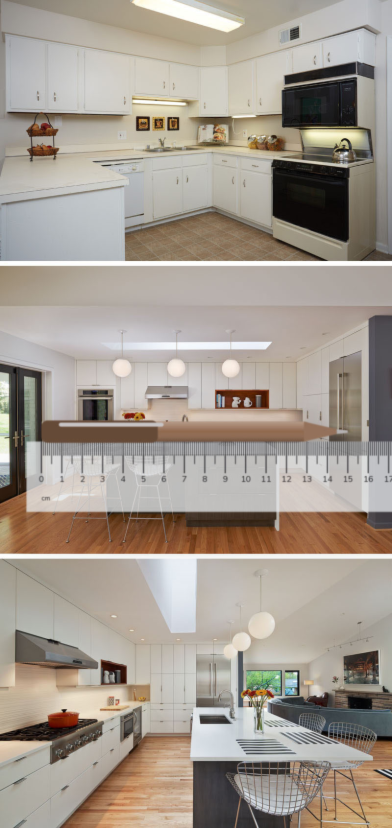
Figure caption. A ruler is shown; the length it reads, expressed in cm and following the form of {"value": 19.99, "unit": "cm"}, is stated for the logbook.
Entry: {"value": 15, "unit": "cm"}
